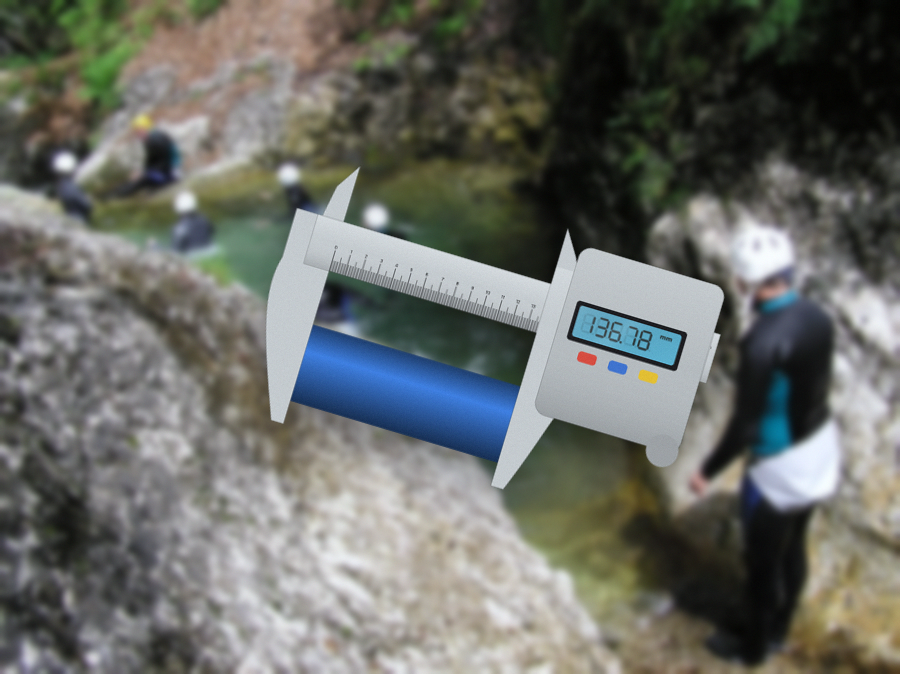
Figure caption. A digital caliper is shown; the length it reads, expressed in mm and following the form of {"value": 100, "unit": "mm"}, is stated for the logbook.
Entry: {"value": 136.78, "unit": "mm"}
